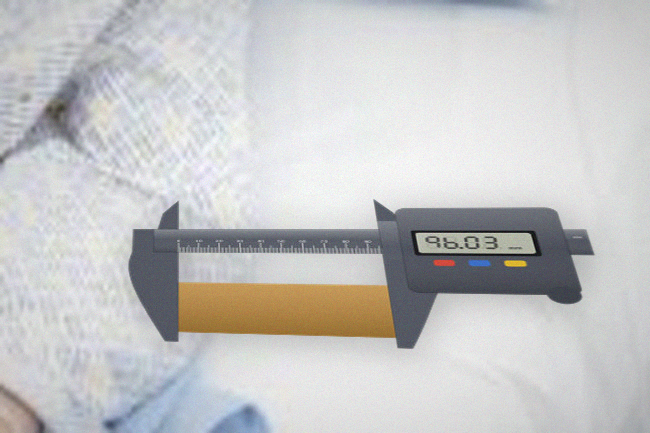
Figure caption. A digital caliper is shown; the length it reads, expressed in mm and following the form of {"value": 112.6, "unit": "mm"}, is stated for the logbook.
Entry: {"value": 96.03, "unit": "mm"}
